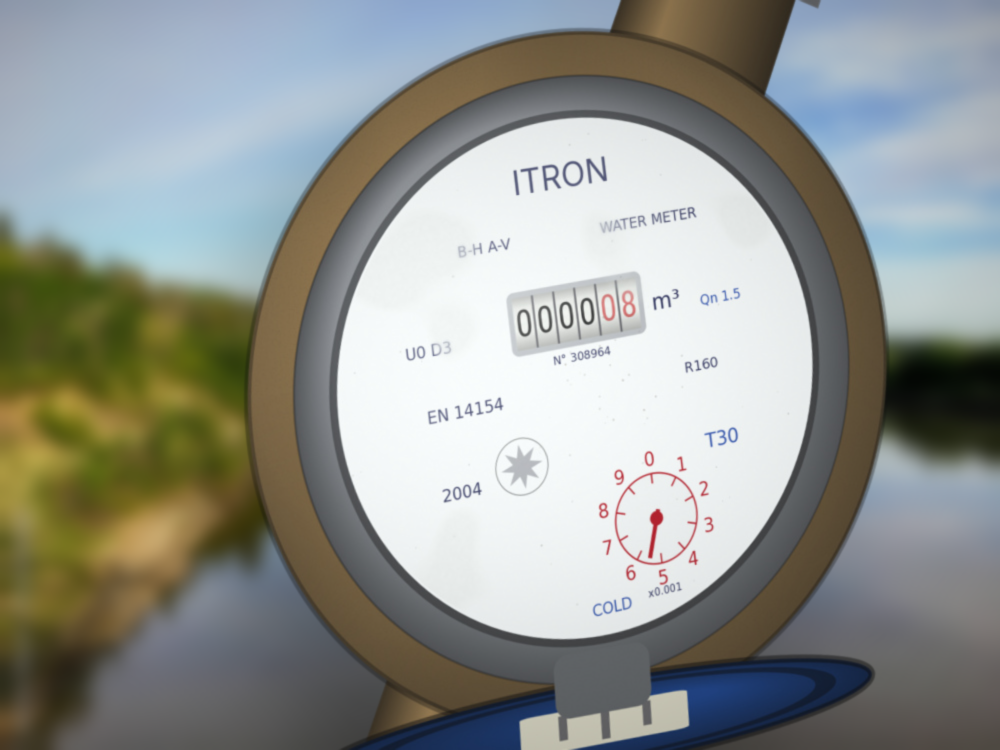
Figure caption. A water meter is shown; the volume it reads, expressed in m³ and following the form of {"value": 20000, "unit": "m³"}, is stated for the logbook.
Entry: {"value": 0.085, "unit": "m³"}
